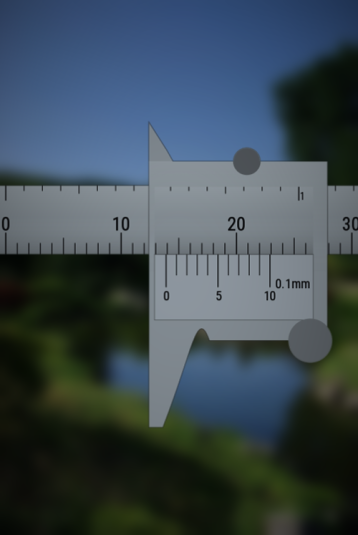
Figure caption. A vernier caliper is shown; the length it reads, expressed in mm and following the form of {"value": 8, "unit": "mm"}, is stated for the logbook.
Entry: {"value": 13.9, "unit": "mm"}
